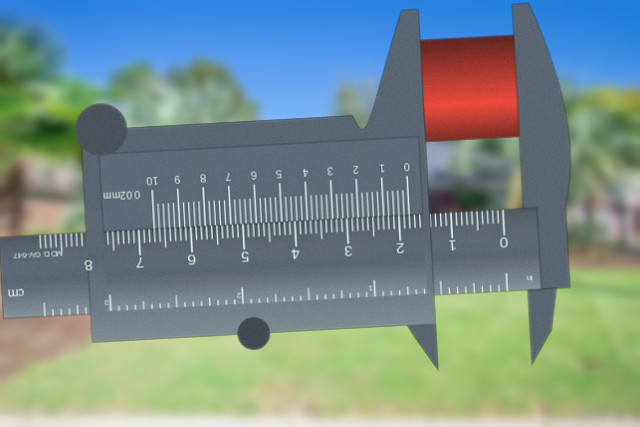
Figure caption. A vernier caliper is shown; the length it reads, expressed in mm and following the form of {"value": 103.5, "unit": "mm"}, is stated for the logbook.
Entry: {"value": 18.0, "unit": "mm"}
